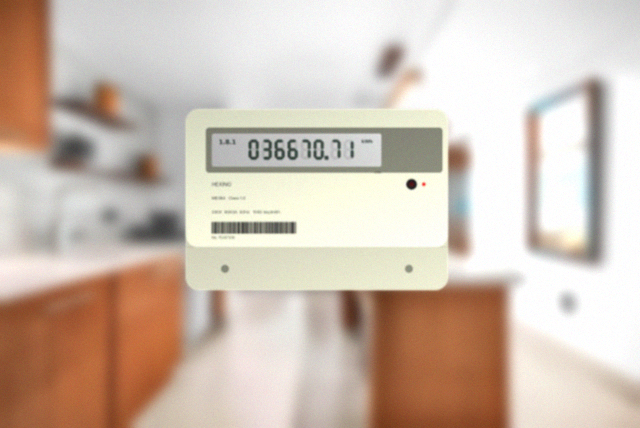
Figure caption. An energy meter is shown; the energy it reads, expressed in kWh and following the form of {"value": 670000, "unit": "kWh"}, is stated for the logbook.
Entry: {"value": 36670.71, "unit": "kWh"}
